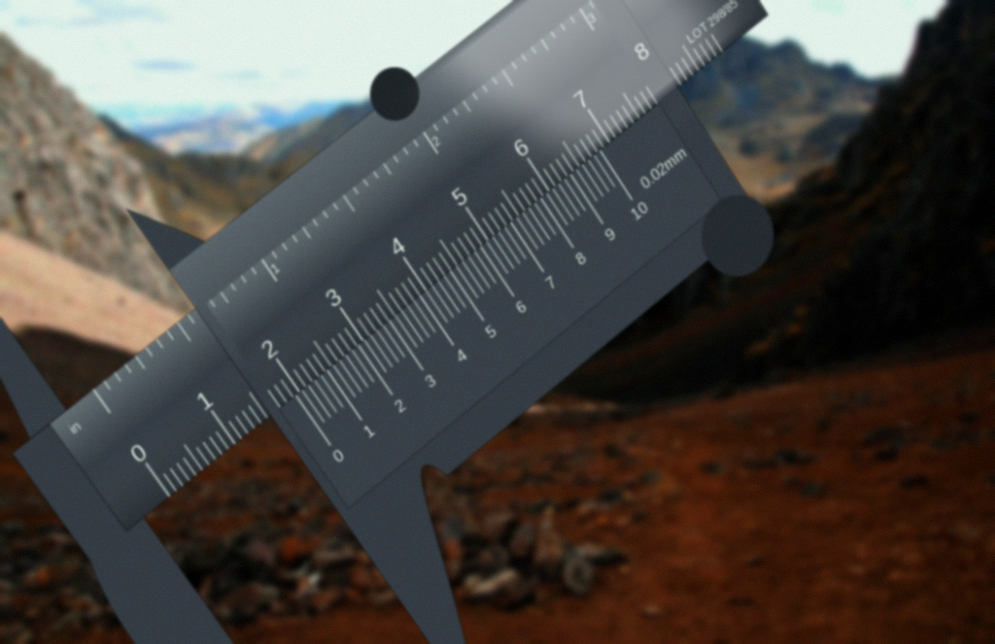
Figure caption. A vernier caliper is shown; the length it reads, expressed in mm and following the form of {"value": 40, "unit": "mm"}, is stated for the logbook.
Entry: {"value": 19.4, "unit": "mm"}
